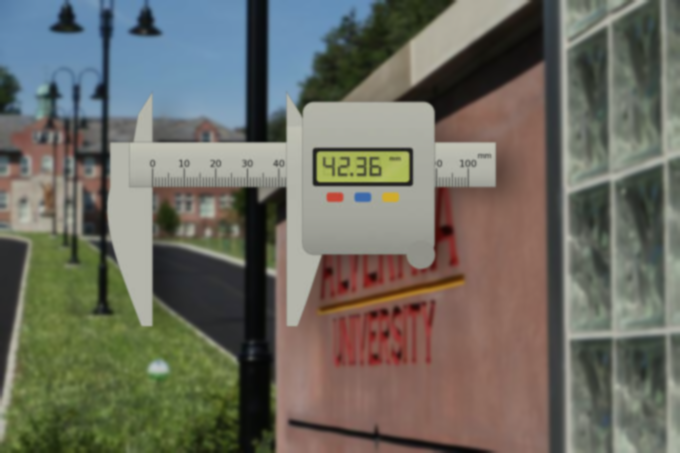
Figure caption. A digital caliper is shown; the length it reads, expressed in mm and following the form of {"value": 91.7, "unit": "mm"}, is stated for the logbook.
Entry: {"value": 42.36, "unit": "mm"}
